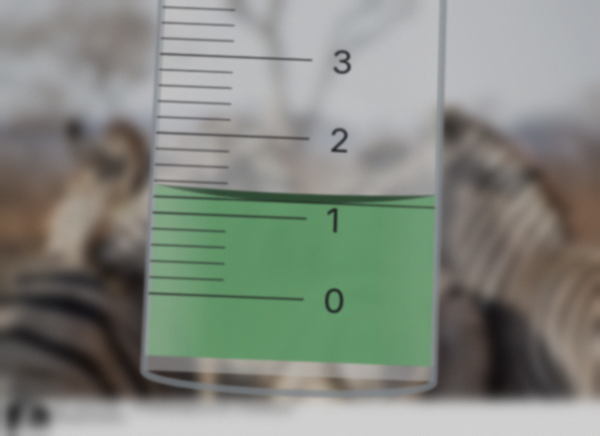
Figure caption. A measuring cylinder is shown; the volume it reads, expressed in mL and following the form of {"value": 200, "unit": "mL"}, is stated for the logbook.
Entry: {"value": 1.2, "unit": "mL"}
